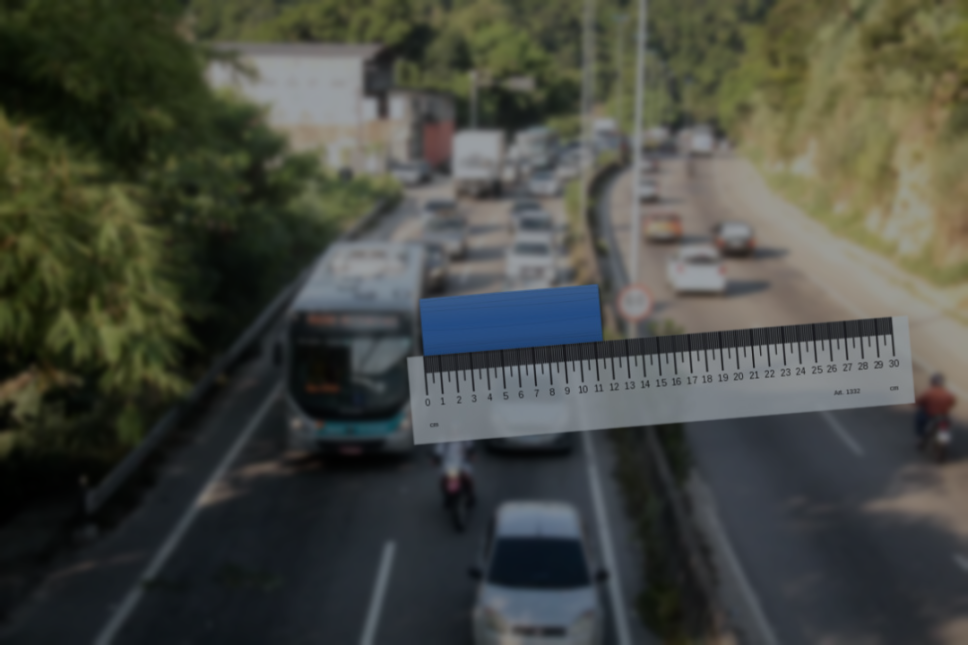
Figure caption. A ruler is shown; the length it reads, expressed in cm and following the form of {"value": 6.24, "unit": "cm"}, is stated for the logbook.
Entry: {"value": 11.5, "unit": "cm"}
